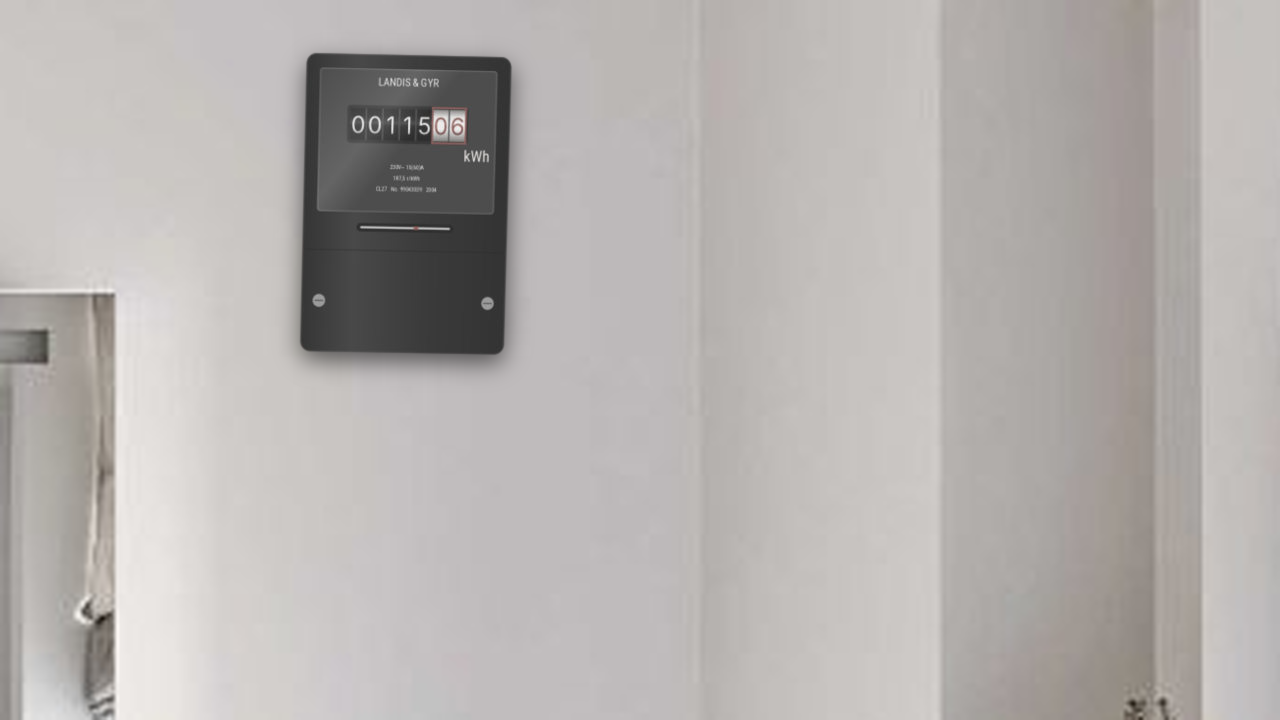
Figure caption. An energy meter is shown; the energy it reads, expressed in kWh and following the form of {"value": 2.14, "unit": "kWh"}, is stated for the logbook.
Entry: {"value": 115.06, "unit": "kWh"}
